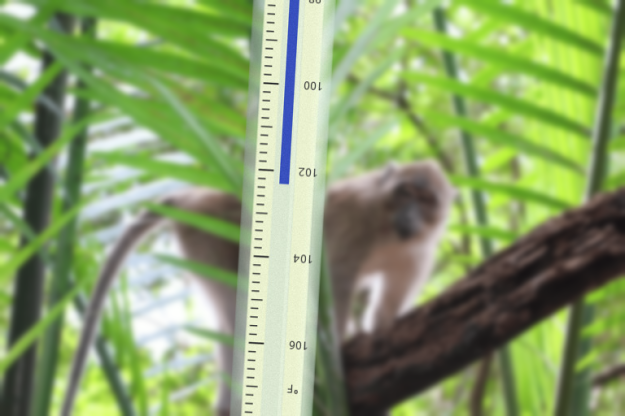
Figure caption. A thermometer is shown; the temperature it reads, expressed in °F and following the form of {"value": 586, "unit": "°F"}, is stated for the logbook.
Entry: {"value": 102.3, "unit": "°F"}
